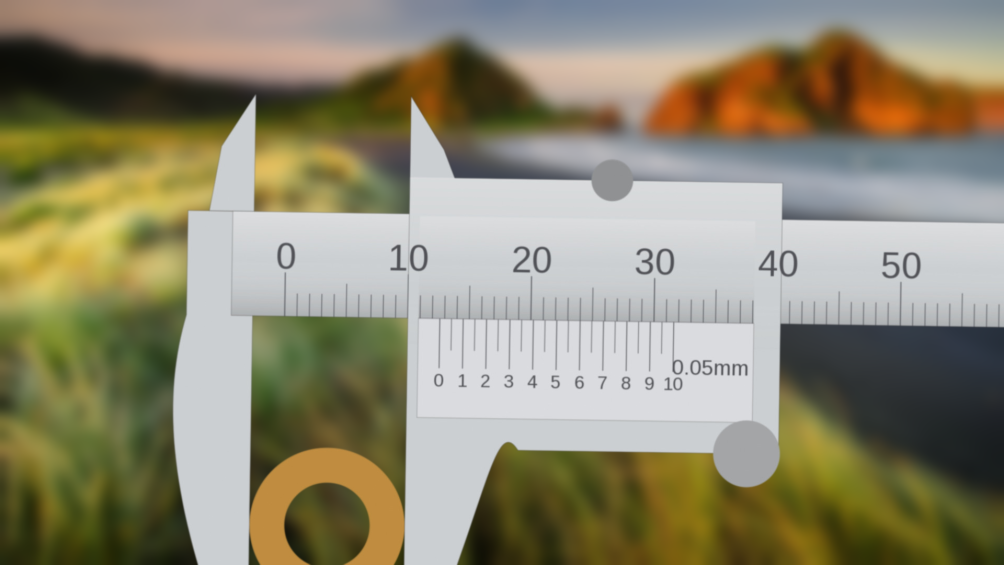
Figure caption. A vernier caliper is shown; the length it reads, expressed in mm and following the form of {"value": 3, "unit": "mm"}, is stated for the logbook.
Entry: {"value": 12.6, "unit": "mm"}
